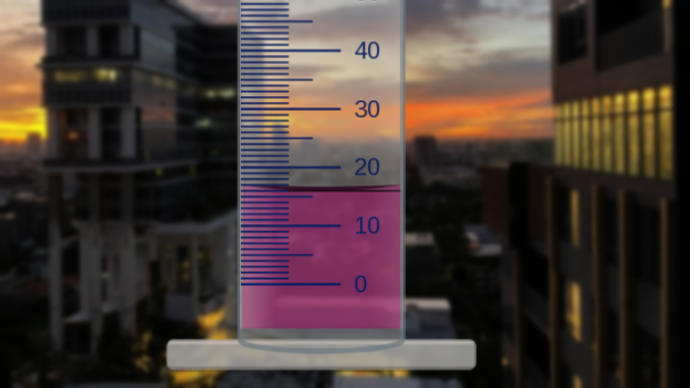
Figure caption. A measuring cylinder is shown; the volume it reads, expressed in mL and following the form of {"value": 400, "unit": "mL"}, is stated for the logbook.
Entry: {"value": 16, "unit": "mL"}
